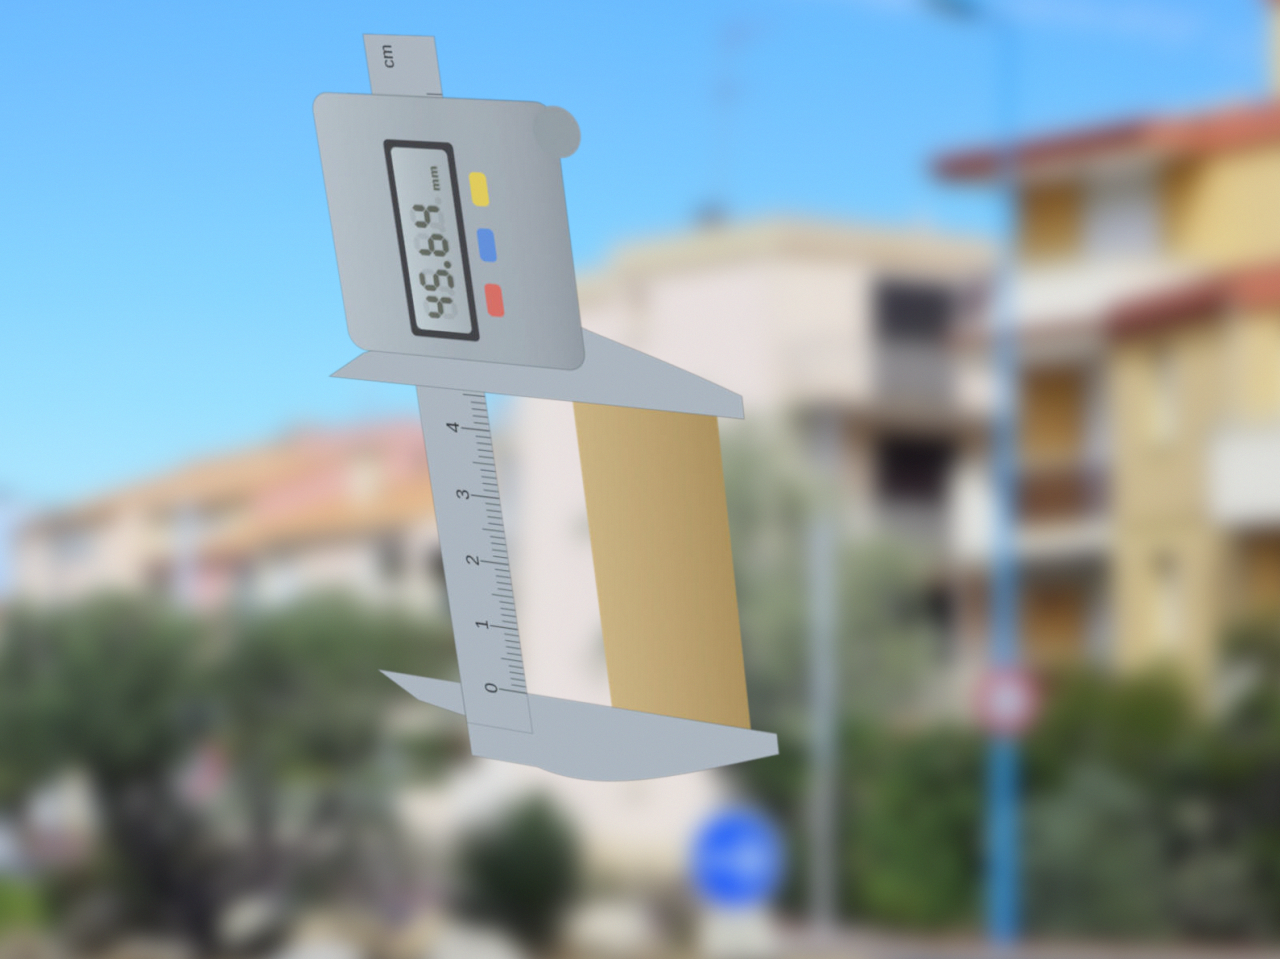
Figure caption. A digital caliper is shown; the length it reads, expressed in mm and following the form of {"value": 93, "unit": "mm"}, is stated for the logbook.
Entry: {"value": 45.64, "unit": "mm"}
